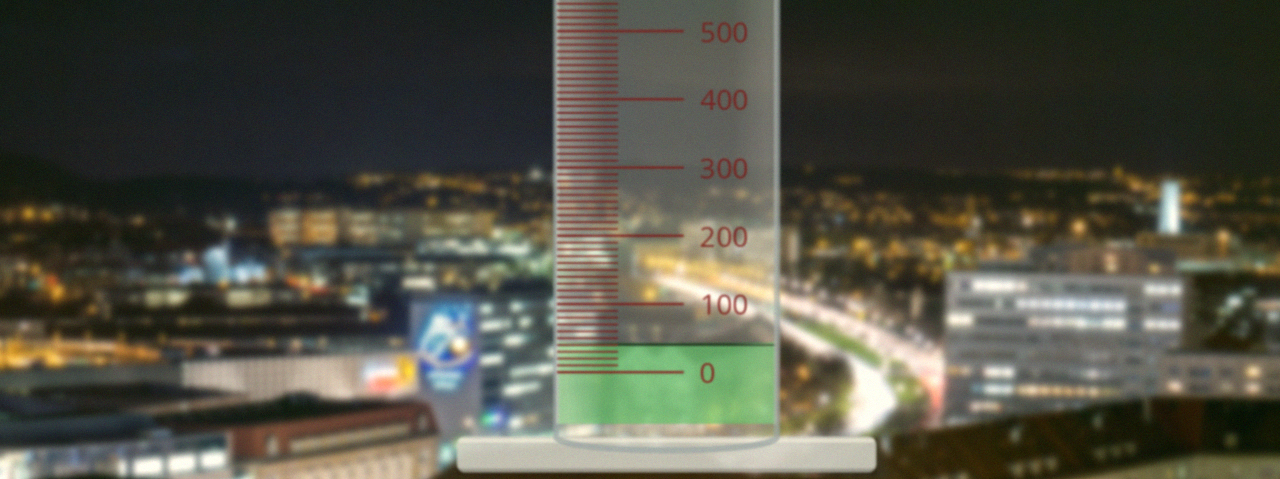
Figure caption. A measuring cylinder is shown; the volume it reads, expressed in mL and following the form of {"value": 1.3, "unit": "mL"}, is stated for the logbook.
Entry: {"value": 40, "unit": "mL"}
